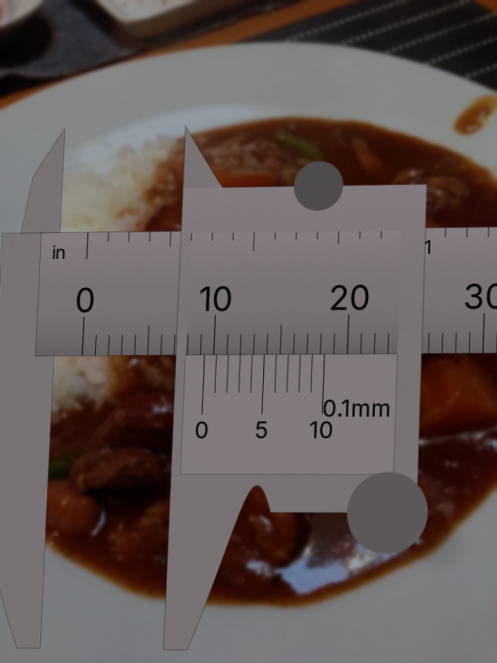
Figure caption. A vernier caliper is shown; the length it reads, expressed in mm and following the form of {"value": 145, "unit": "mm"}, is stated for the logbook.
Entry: {"value": 9.3, "unit": "mm"}
